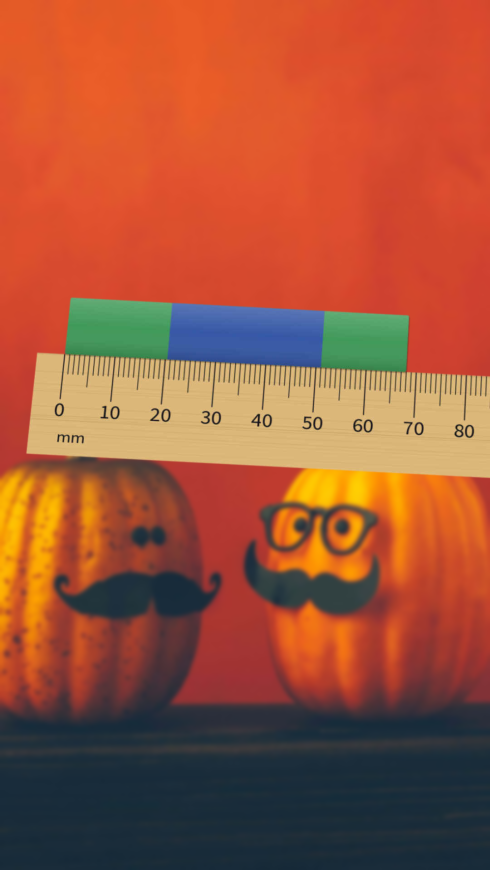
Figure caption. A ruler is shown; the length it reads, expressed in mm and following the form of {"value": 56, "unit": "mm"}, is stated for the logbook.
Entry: {"value": 68, "unit": "mm"}
